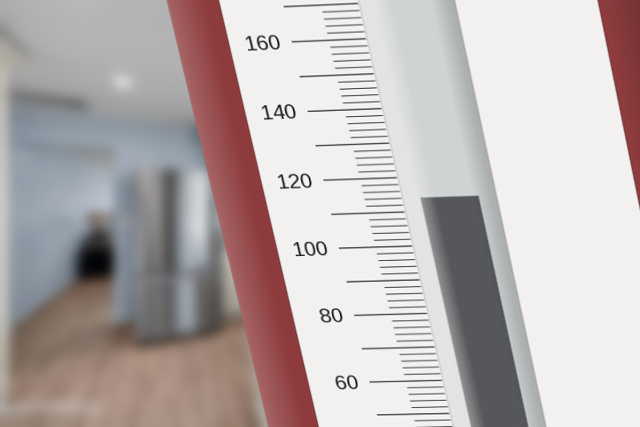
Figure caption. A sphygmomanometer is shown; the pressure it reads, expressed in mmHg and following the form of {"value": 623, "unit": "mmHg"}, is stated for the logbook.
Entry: {"value": 114, "unit": "mmHg"}
